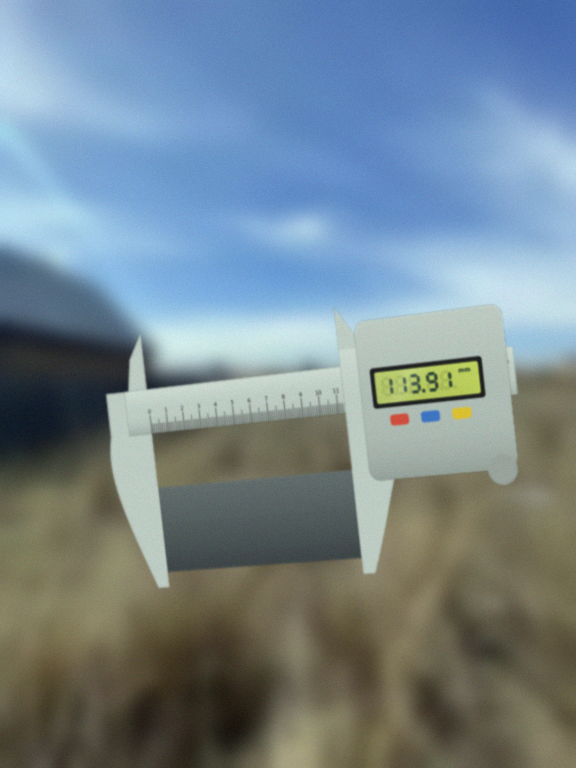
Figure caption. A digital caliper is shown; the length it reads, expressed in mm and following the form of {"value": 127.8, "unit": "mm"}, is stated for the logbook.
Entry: {"value": 113.91, "unit": "mm"}
